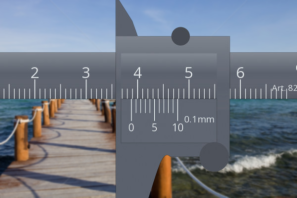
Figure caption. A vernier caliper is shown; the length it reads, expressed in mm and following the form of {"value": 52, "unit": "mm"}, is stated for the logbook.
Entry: {"value": 38.8, "unit": "mm"}
